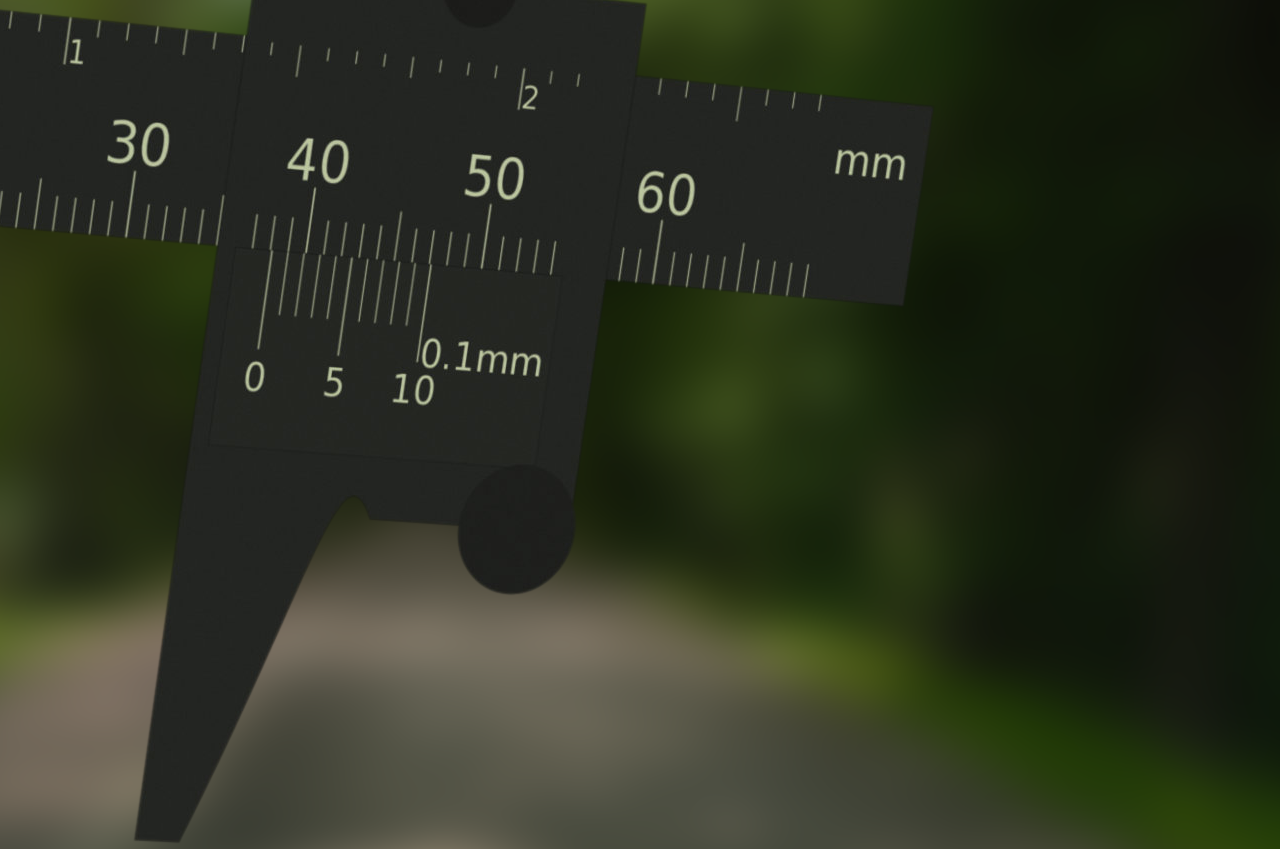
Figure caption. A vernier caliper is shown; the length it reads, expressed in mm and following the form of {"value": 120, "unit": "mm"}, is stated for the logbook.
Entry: {"value": 38.1, "unit": "mm"}
